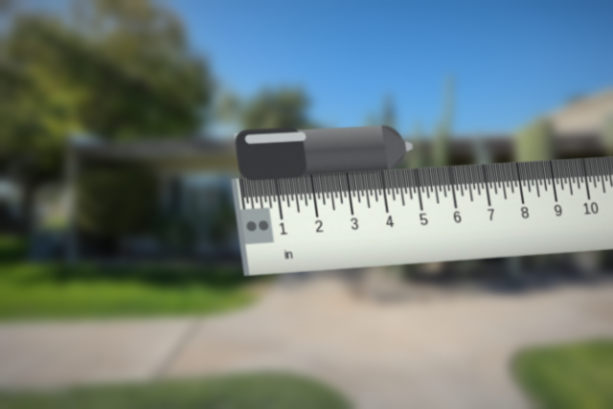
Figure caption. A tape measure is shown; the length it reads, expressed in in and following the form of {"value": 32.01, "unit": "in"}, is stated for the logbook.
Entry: {"value": 5, "unit": "in"}
